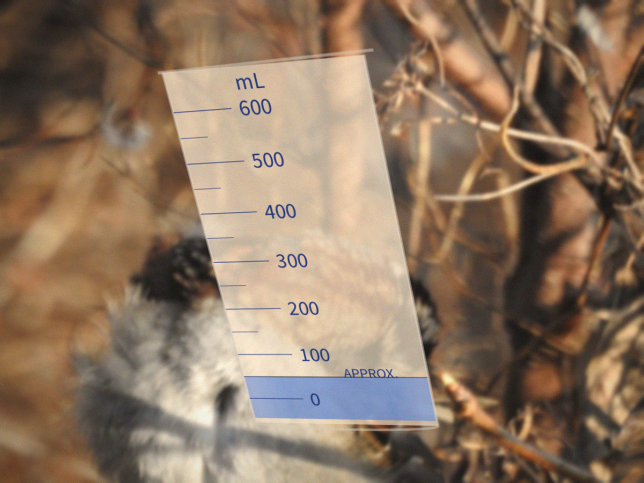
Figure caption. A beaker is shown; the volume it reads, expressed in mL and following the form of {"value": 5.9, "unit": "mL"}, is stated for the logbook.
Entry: {"value": 50, "unit": "mL"}
